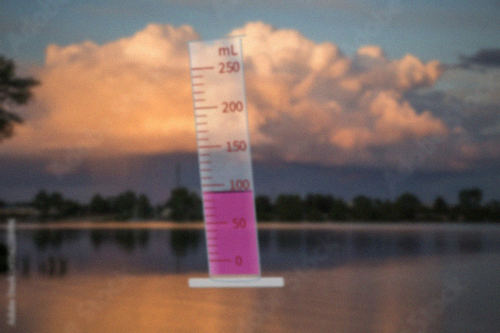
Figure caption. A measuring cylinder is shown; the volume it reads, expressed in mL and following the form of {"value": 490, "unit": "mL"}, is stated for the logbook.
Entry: {"value": 90, "unit": "mL"}
